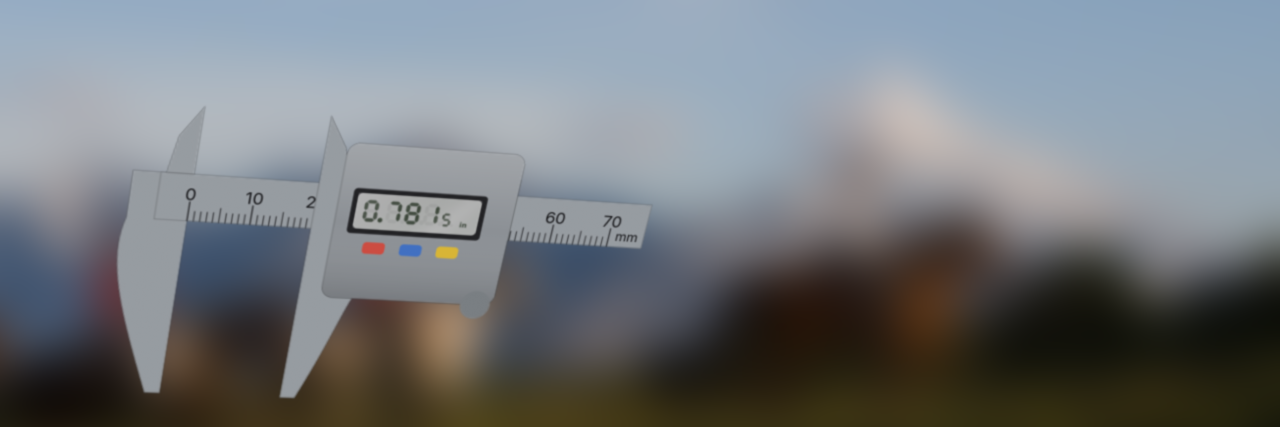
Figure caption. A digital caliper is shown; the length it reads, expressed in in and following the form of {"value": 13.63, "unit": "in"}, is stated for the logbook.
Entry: {"value": 0.7815, "unit": "in"}
